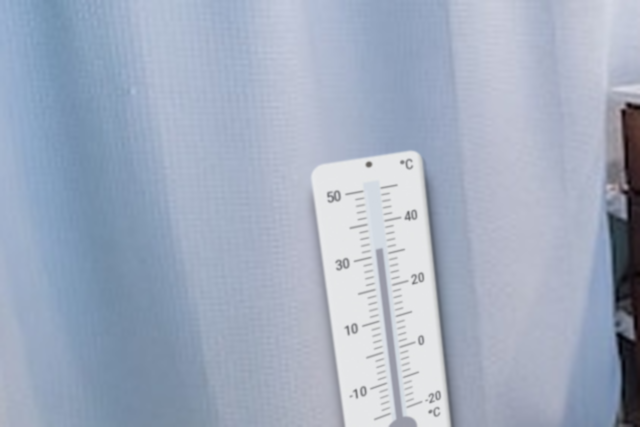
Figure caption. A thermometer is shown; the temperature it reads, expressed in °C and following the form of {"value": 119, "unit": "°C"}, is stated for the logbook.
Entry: {"value": 32, "unit": "°C"}
